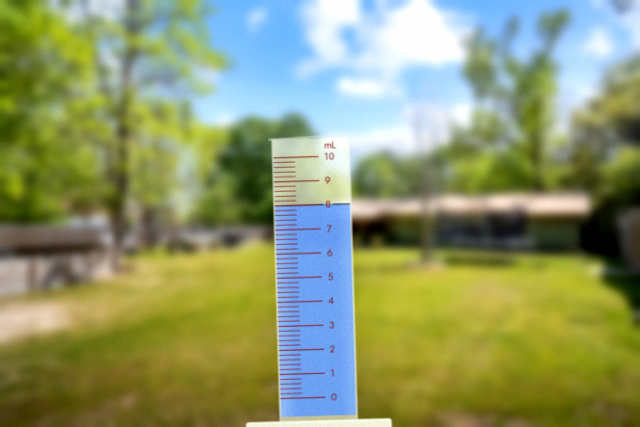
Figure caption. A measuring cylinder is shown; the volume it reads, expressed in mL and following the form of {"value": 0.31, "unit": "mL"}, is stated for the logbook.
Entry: {"value": 8, "unit": "mL"}
